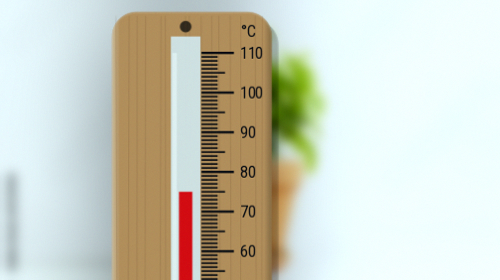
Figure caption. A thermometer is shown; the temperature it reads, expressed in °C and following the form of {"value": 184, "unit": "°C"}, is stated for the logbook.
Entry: {"value": 75, "unit": "°C"}
